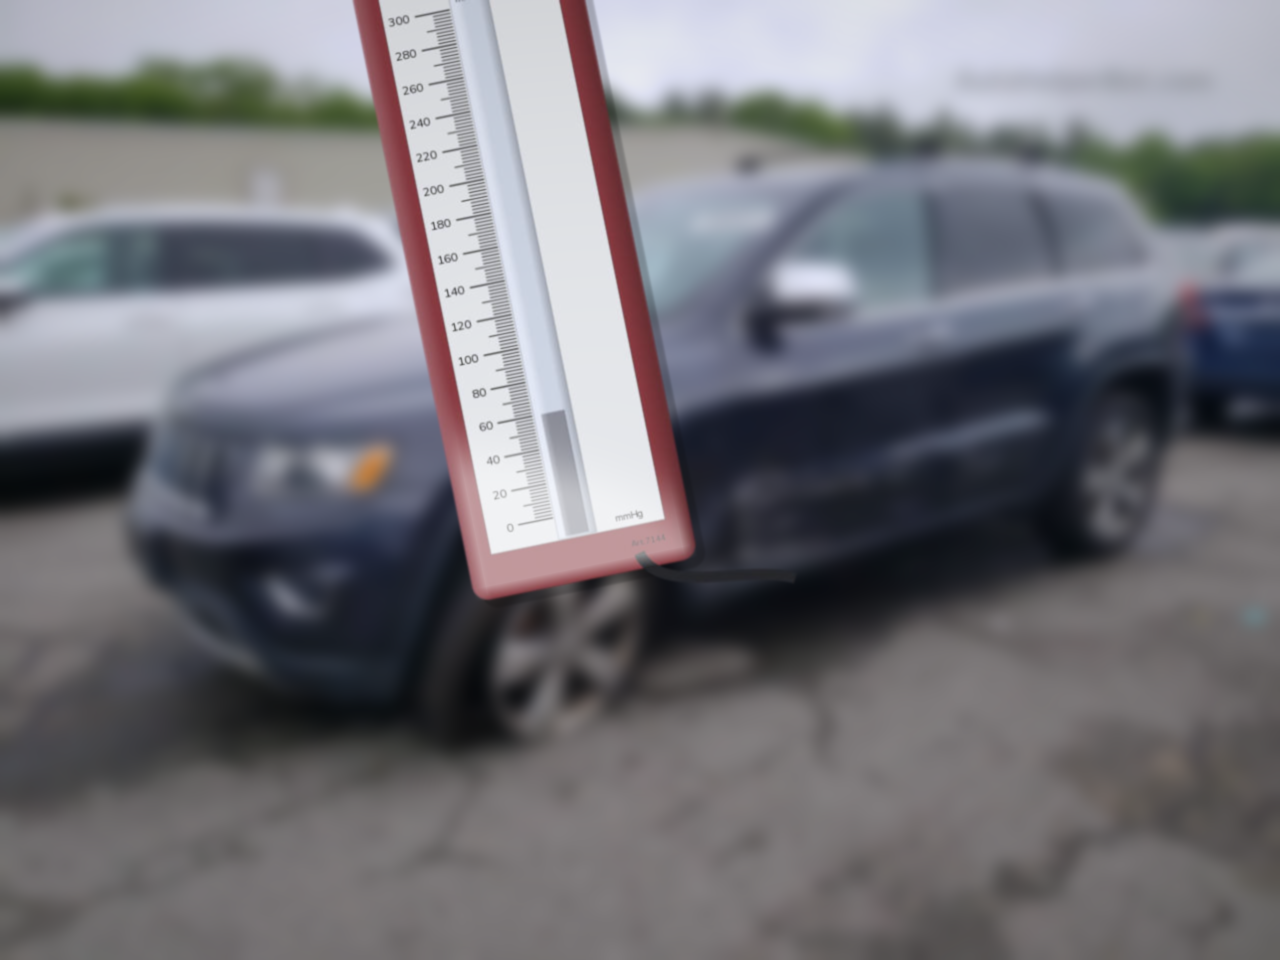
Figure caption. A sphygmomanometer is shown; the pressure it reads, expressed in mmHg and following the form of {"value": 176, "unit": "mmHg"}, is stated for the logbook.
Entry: {"value": 60, "unit": "mmHg"}
